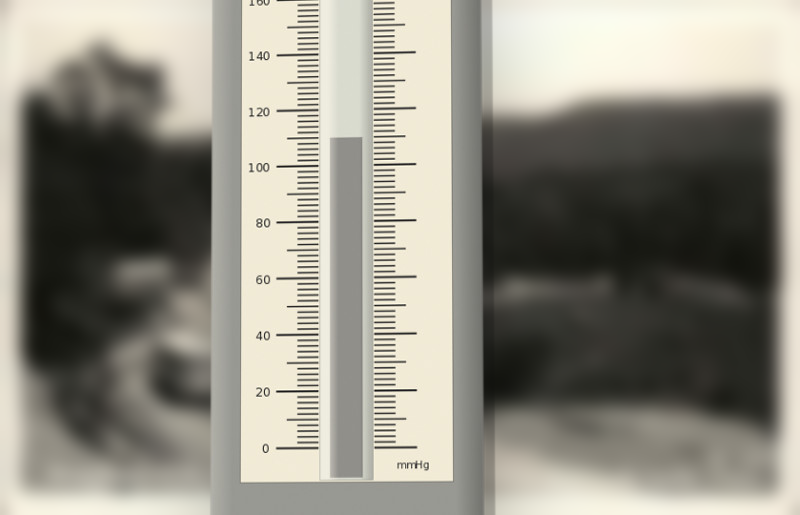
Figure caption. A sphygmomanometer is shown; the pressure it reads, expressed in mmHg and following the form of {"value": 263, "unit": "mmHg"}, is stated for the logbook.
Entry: {"value": 110, "unit": "mmHg"}
